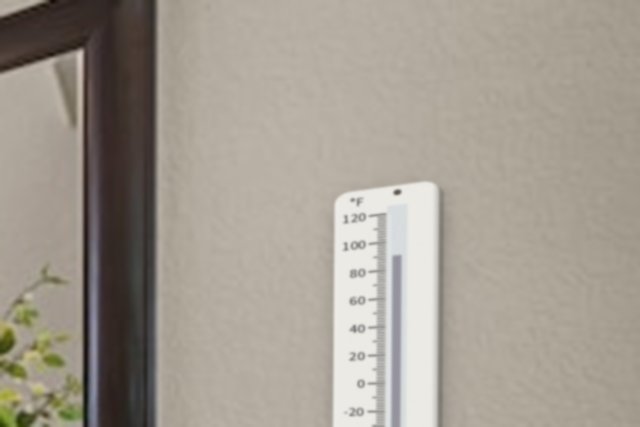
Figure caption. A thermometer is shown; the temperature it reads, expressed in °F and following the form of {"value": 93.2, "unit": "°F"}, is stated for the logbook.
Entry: {"value": 90, "unit": "°F"}
